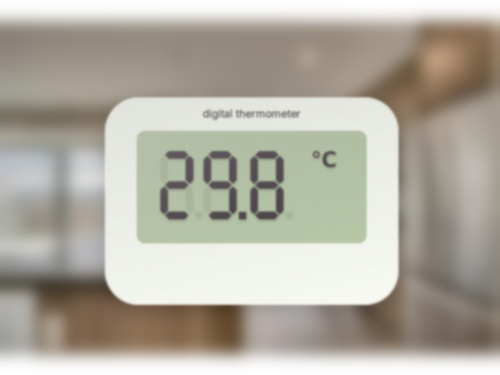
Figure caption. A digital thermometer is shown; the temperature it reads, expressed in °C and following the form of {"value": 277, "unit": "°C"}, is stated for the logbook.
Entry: {"value": 29.8, "unit": "°C"}
